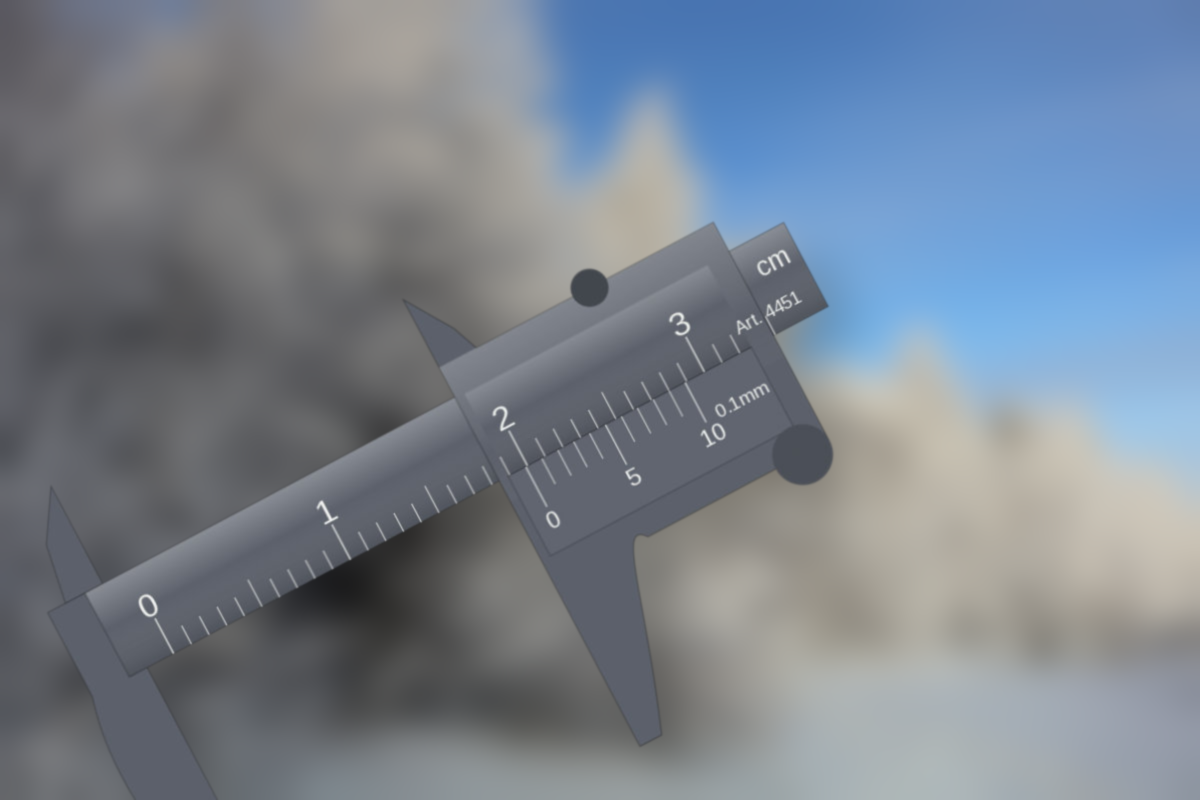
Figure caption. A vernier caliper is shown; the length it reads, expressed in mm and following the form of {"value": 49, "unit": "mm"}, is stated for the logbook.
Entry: {"value": 19.9, "unit": "mm"}
